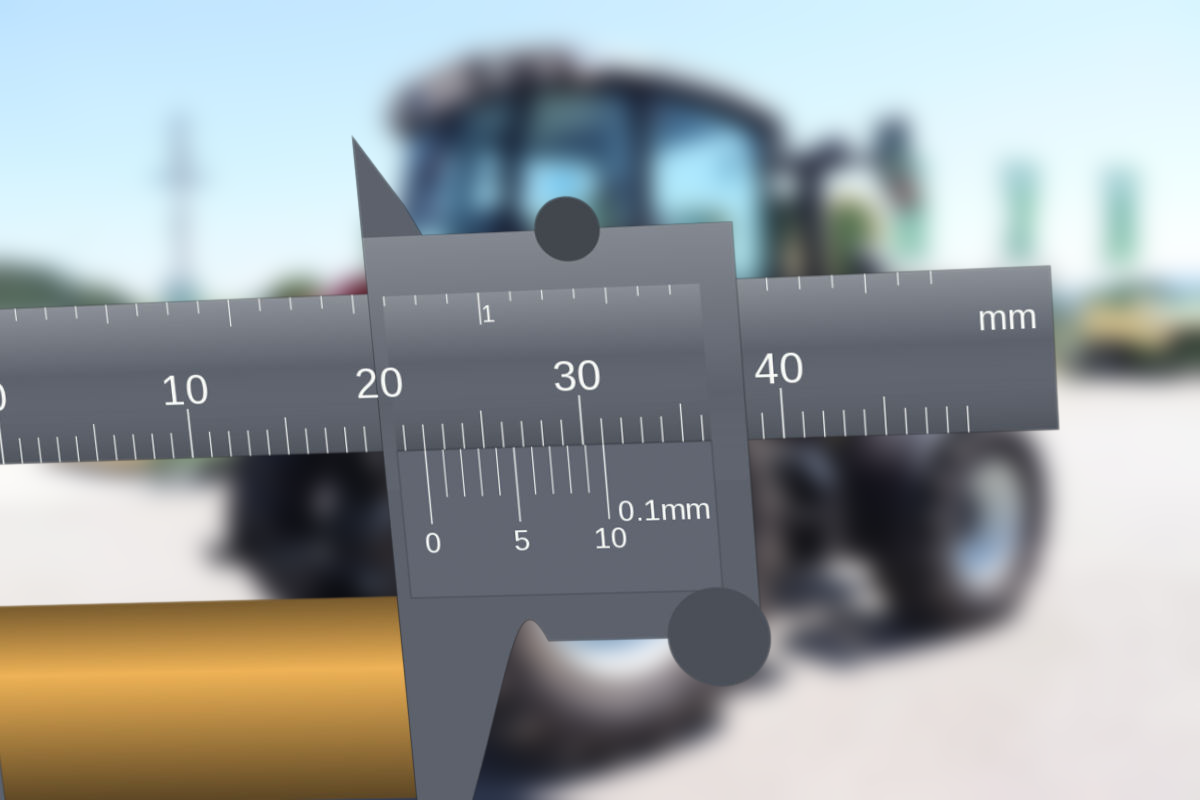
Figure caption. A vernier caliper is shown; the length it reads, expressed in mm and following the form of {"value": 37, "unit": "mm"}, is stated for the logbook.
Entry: {"value": 22.0, "unit": "mm"}
